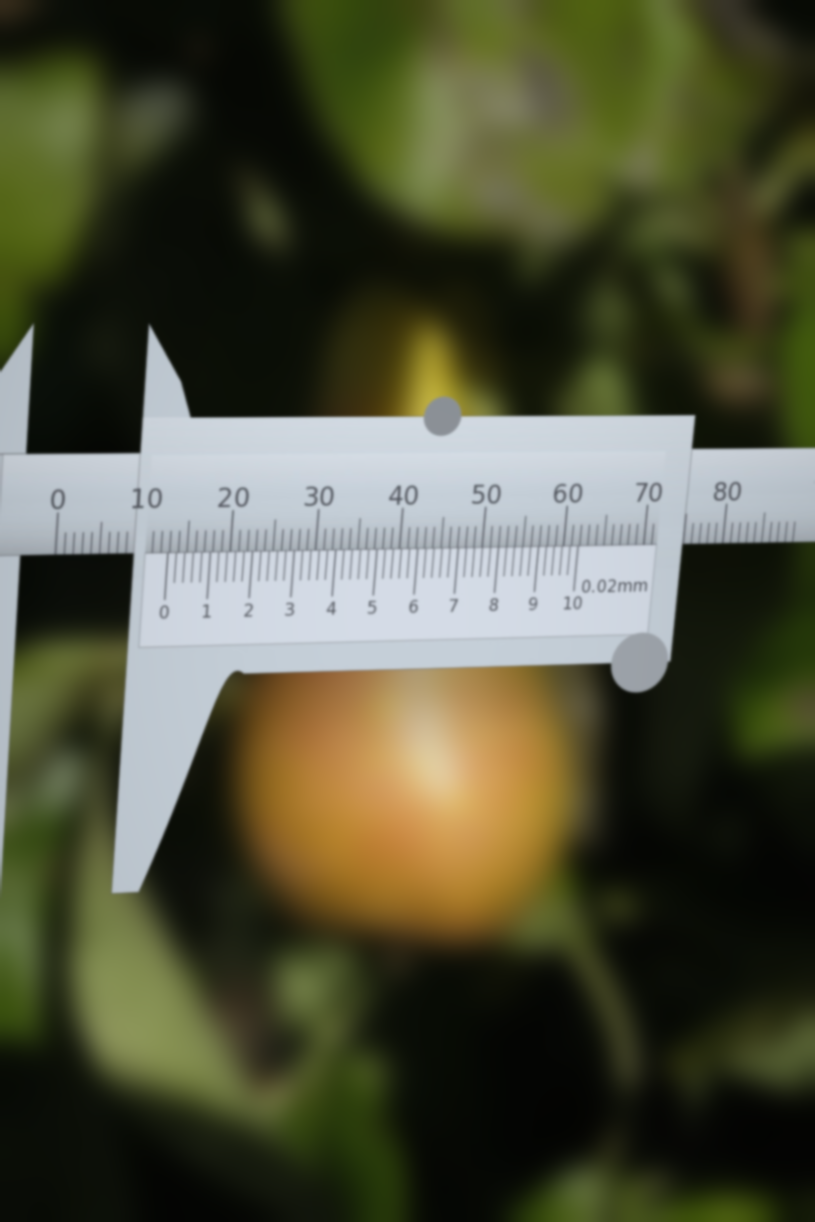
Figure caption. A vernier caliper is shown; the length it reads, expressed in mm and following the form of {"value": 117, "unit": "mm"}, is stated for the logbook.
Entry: {"value": 12.8, "unit": "mm"}
